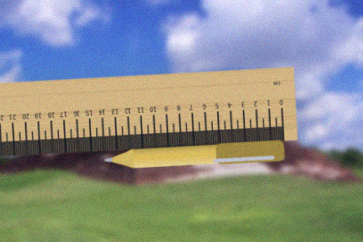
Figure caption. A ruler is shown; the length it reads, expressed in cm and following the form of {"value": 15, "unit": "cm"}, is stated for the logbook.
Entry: {"value": 14, "unit": "cm"}
